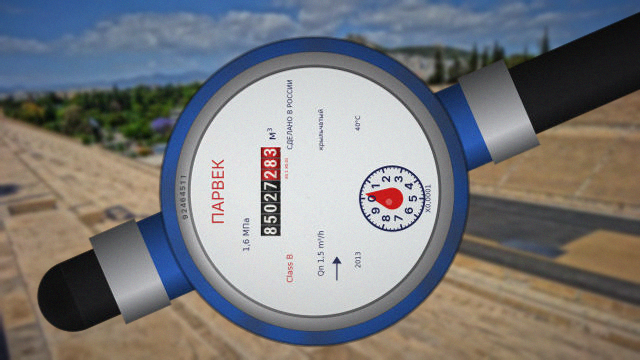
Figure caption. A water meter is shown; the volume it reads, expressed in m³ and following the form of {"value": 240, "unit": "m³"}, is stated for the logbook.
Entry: {"value": 85027.2830, "unit": "m³"}
